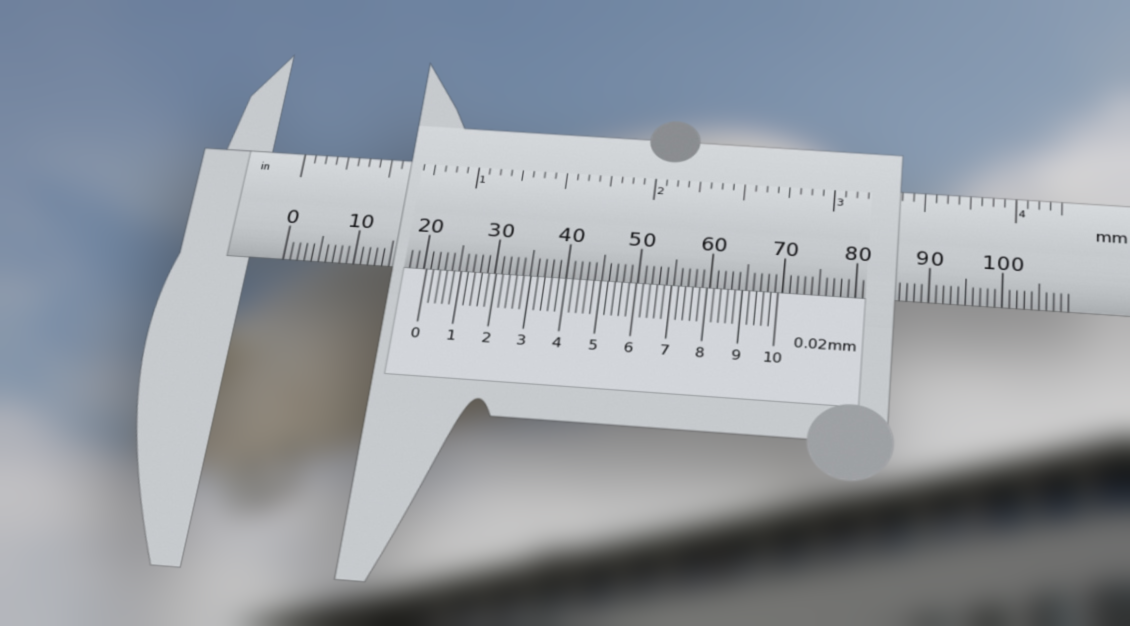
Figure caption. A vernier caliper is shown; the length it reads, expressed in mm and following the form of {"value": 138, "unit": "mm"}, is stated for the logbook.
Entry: {"value": 20.4, "unit": "mm"}
